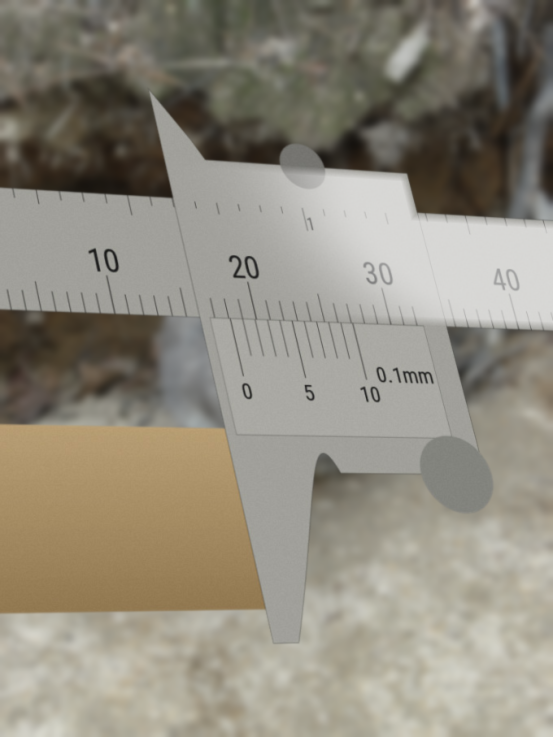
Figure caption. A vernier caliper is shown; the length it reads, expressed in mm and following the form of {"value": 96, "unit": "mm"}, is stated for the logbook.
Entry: {"value": 18.1, "unit": "mm"}
